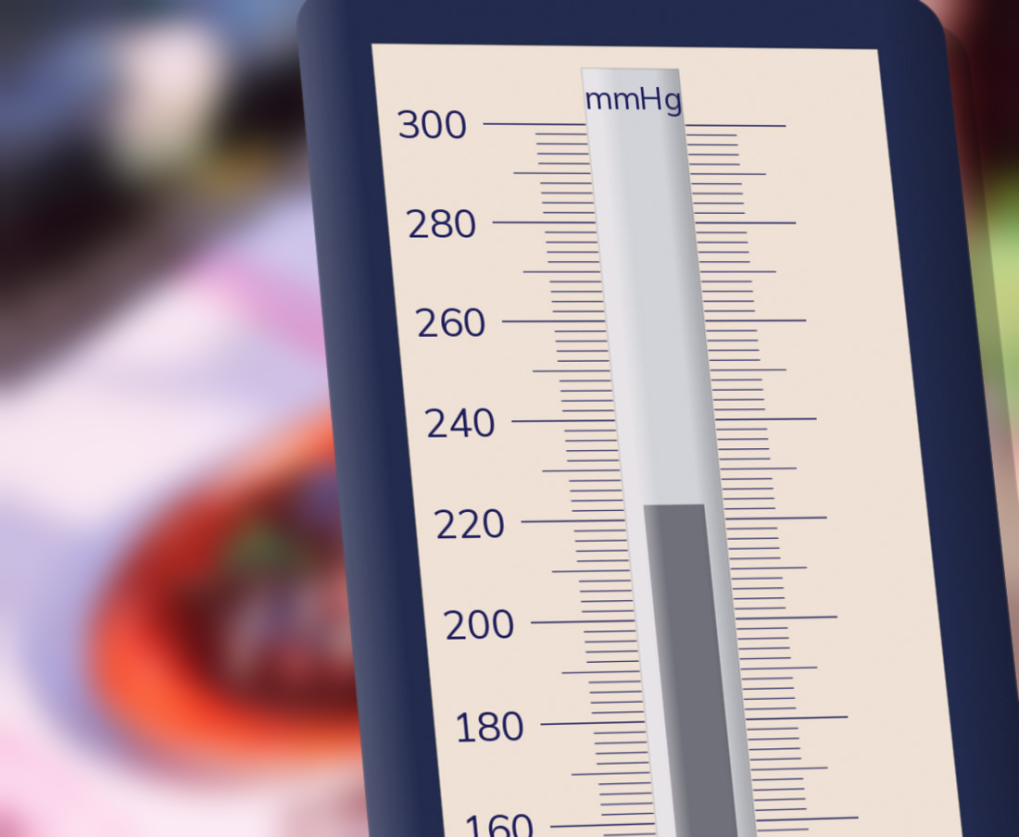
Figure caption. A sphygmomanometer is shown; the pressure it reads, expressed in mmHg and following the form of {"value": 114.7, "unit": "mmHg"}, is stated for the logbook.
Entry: {"value": 223, "unit": "mmHg"}
